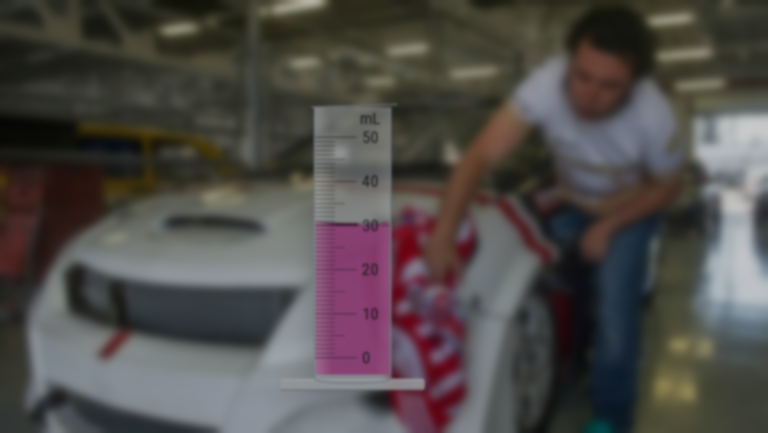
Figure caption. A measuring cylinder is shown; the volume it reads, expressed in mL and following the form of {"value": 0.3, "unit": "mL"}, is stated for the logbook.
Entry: {"value": 30, "unit": "mL"}
